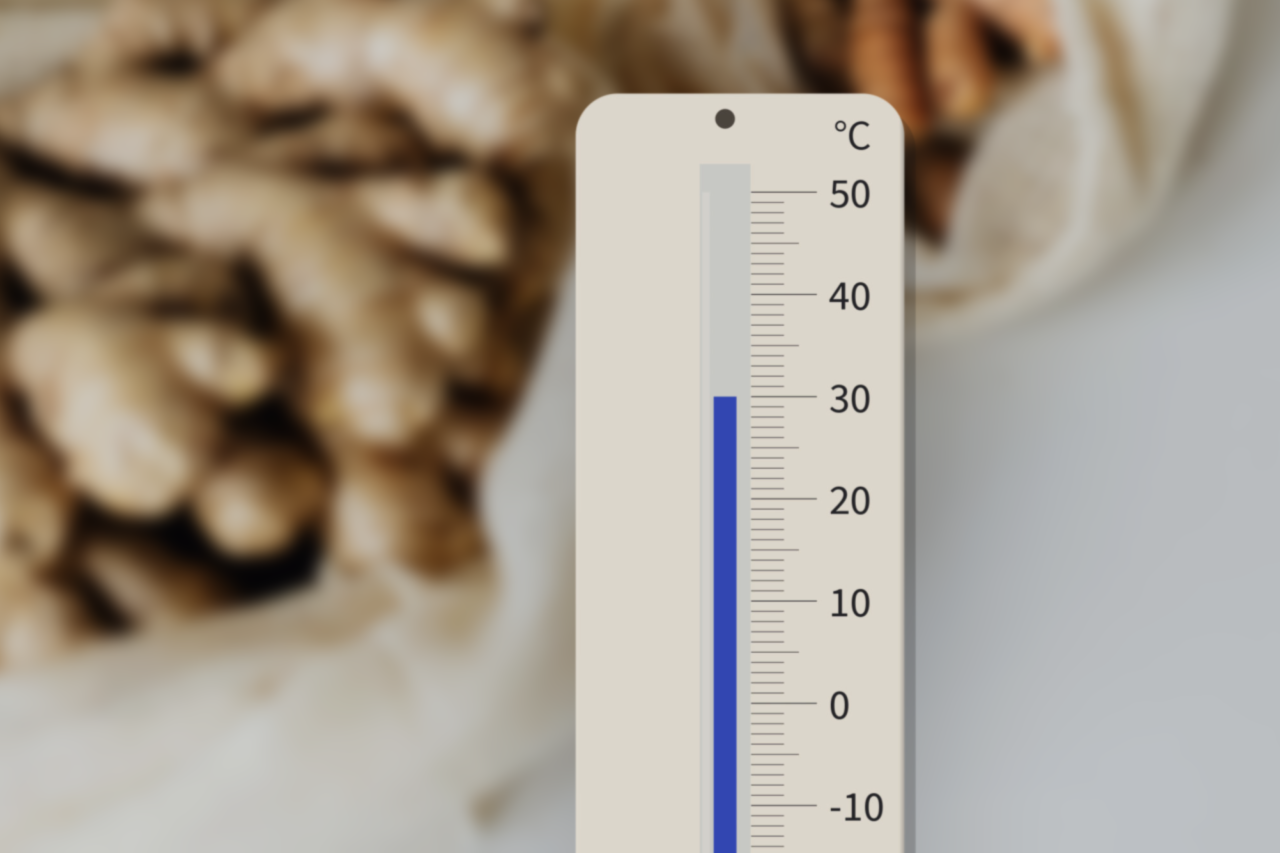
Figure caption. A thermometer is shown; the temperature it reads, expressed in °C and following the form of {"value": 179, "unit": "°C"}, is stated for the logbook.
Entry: {"value": 30, "unit": "°C"}
